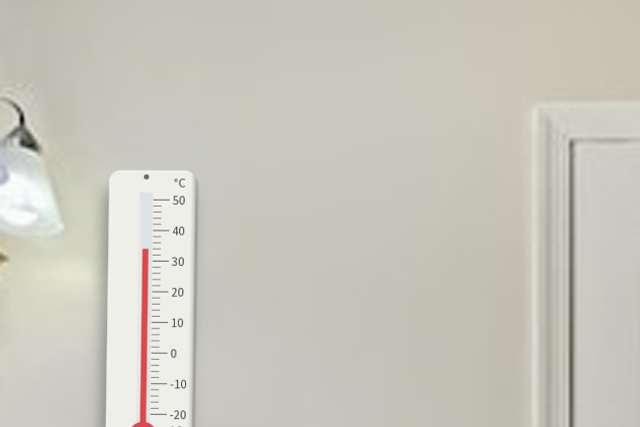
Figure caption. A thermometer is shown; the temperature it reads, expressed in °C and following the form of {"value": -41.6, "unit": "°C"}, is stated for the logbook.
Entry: {"value": 34, "unit": "°C"}
